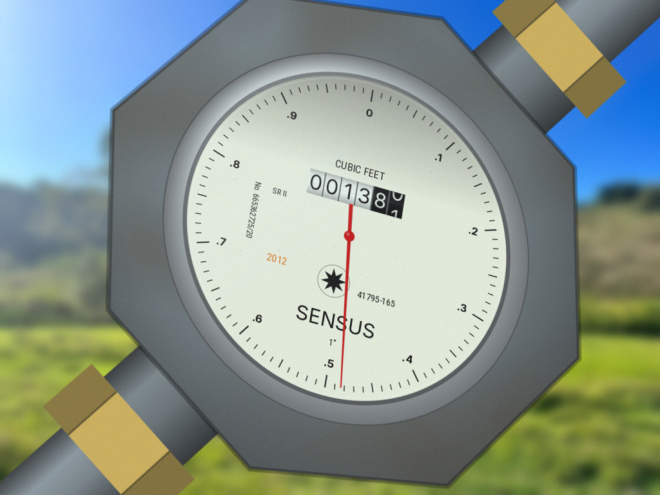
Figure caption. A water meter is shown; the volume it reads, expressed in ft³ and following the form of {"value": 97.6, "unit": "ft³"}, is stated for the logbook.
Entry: {"value": 1380.48, "unit": "ft³"}
